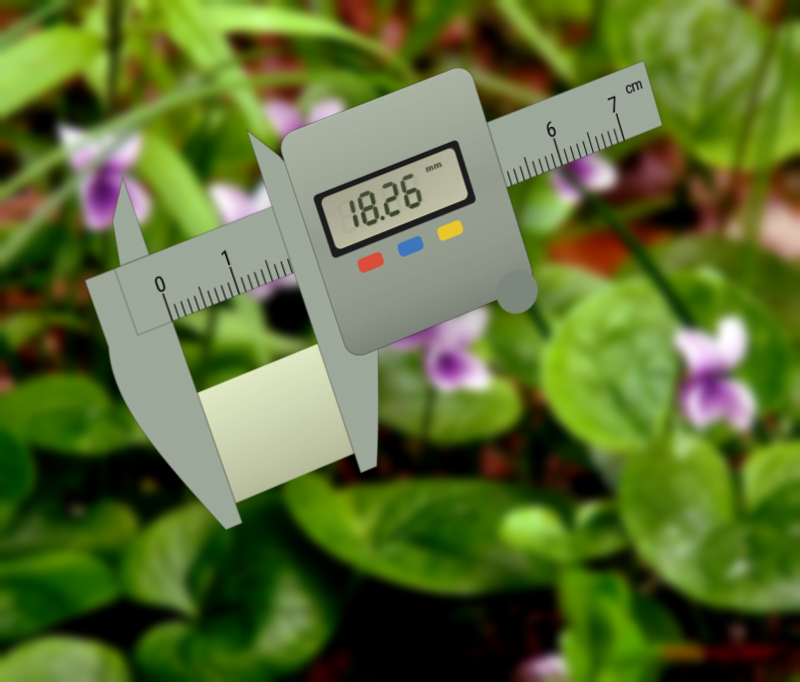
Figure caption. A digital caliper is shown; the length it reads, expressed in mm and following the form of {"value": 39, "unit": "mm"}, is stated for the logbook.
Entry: {"value": 18.26, "unit": "mm"}
